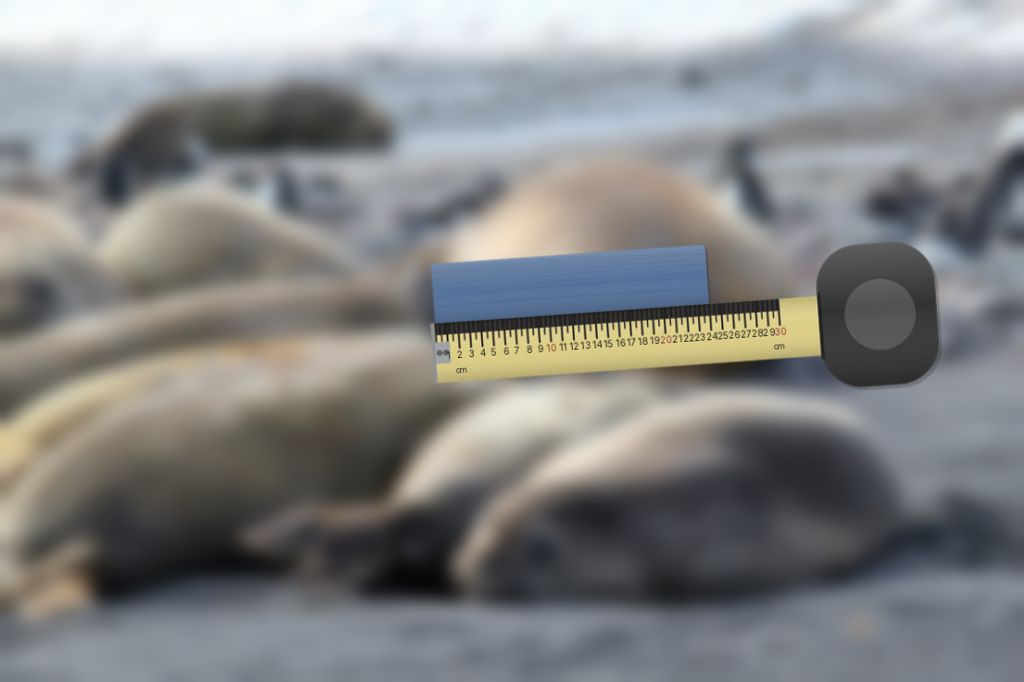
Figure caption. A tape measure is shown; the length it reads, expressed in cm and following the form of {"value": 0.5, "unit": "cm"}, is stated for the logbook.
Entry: {"value": 24, "unit": "cm"}
